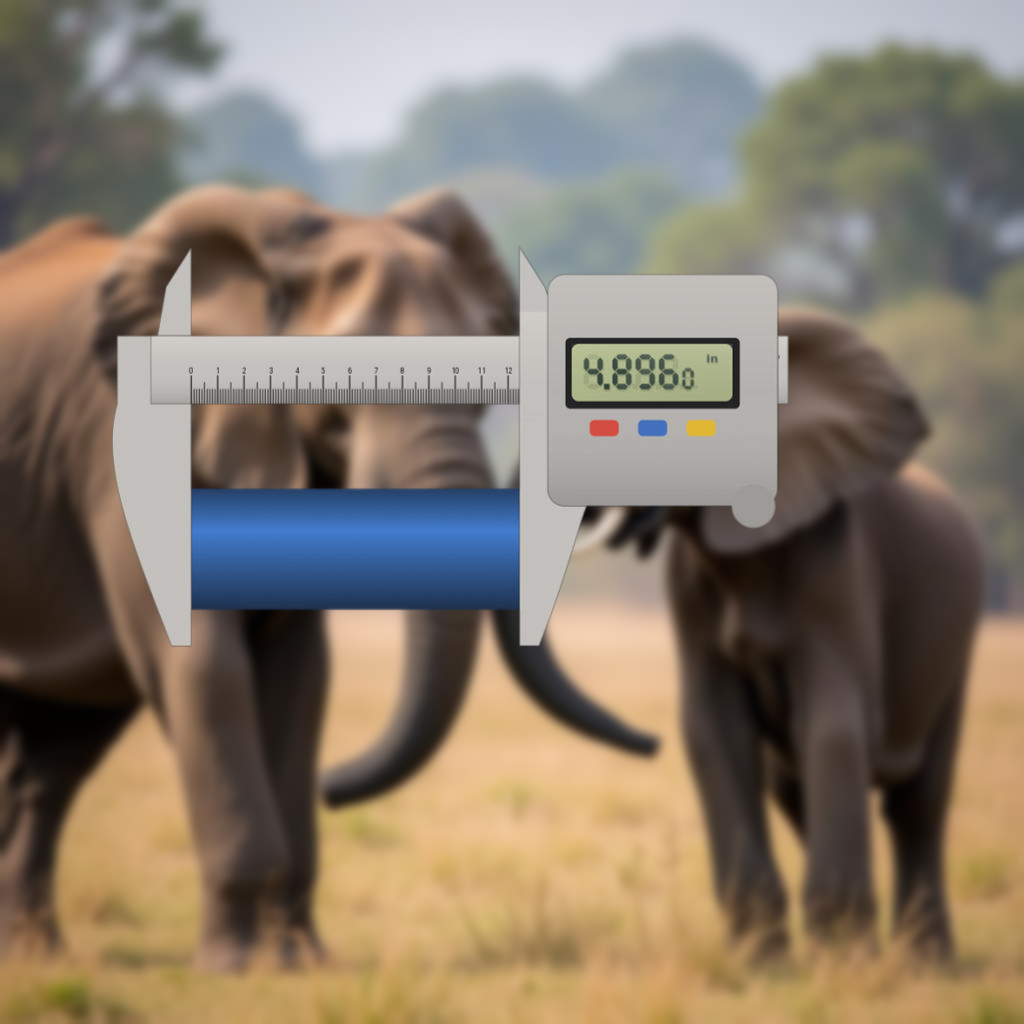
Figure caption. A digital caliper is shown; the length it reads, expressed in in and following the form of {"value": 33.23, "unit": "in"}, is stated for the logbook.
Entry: {"value": 4.8960, "unit": "in"}
